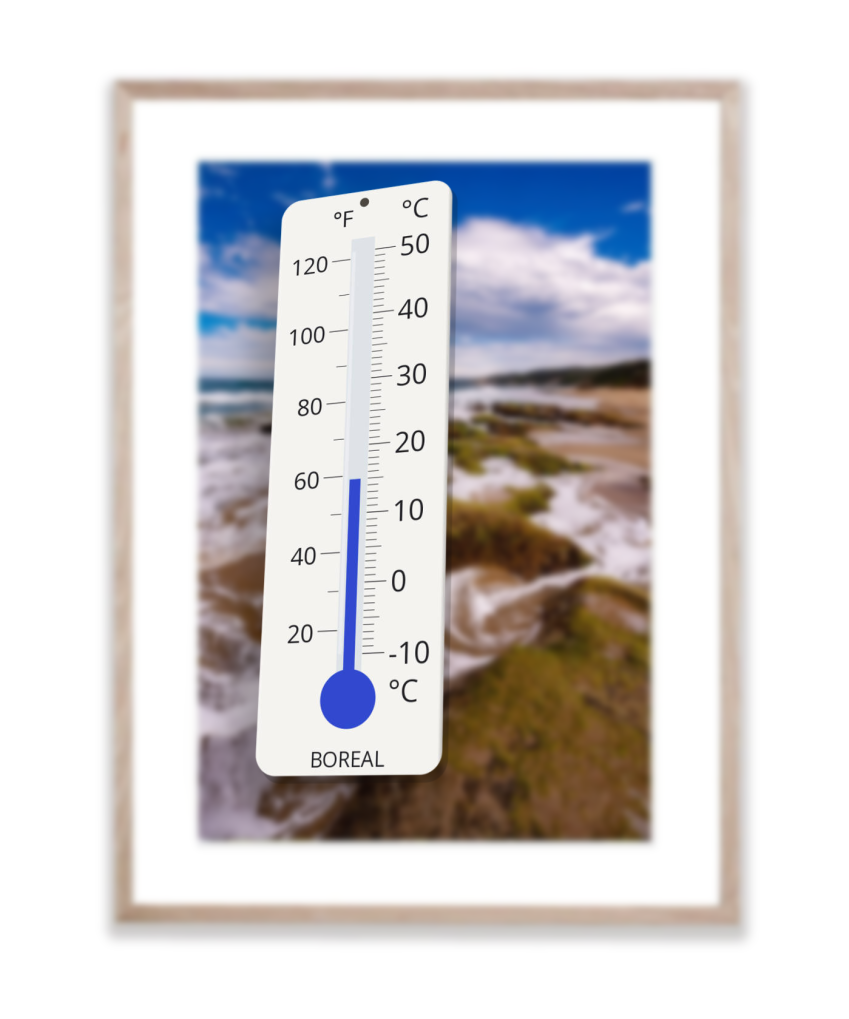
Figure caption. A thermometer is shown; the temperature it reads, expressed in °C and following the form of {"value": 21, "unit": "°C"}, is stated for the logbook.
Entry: {"value": 15, "unit": "°C"}
